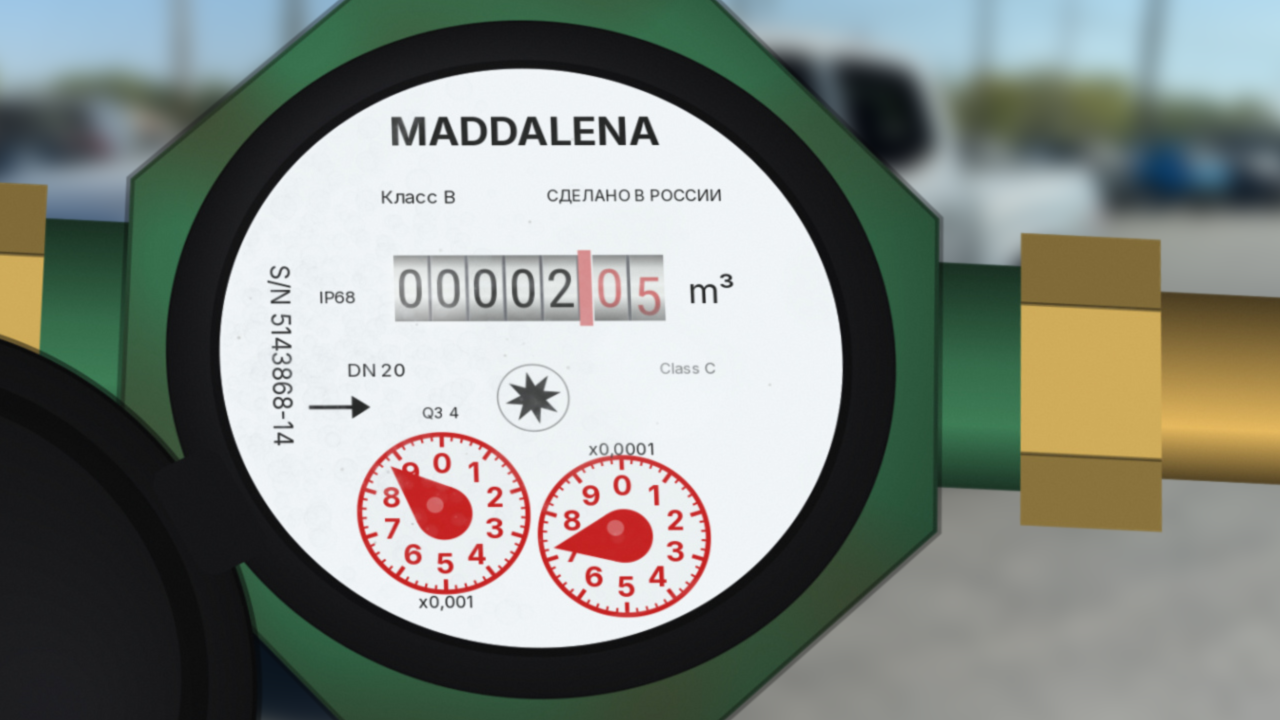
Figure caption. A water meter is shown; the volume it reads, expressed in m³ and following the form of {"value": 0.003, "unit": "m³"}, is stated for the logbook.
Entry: {"value": 2.0487, "unit": "m³"}
